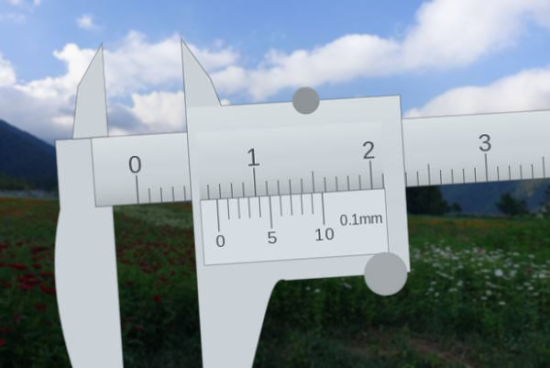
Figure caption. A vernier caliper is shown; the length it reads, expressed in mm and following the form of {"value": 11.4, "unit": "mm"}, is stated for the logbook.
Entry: {"value": 6.7, "unit": "mm"}
